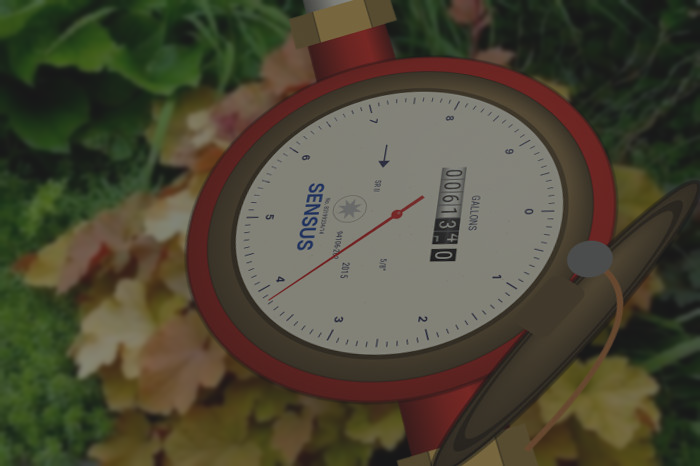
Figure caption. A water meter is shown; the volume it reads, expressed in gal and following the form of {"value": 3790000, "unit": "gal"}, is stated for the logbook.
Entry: {"value": 61343.8, "unit": "gal"}
